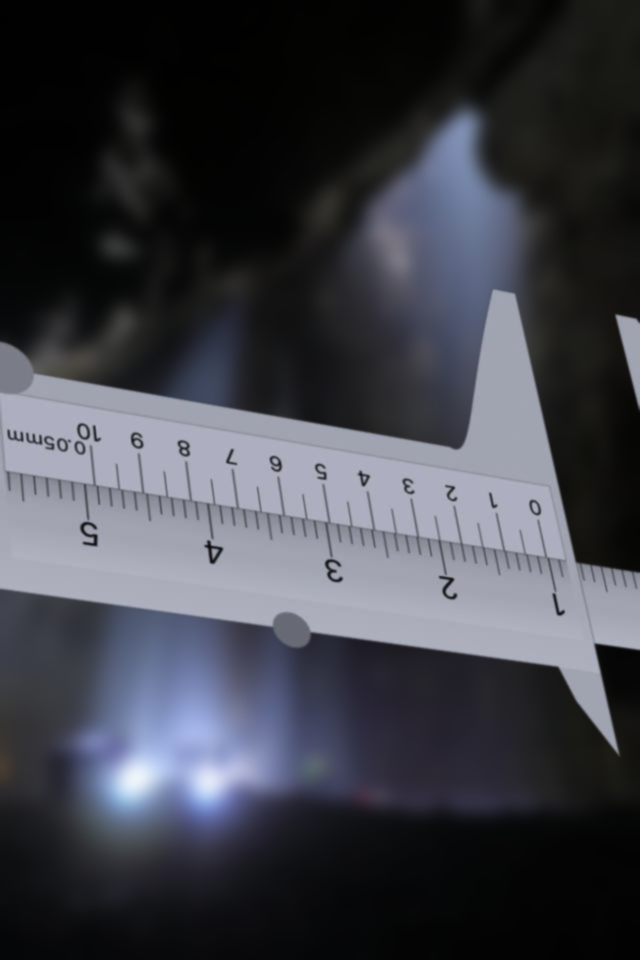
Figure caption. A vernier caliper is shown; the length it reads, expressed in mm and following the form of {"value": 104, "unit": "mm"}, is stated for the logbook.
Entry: {"value": 10.2, "unit": "mm"}
